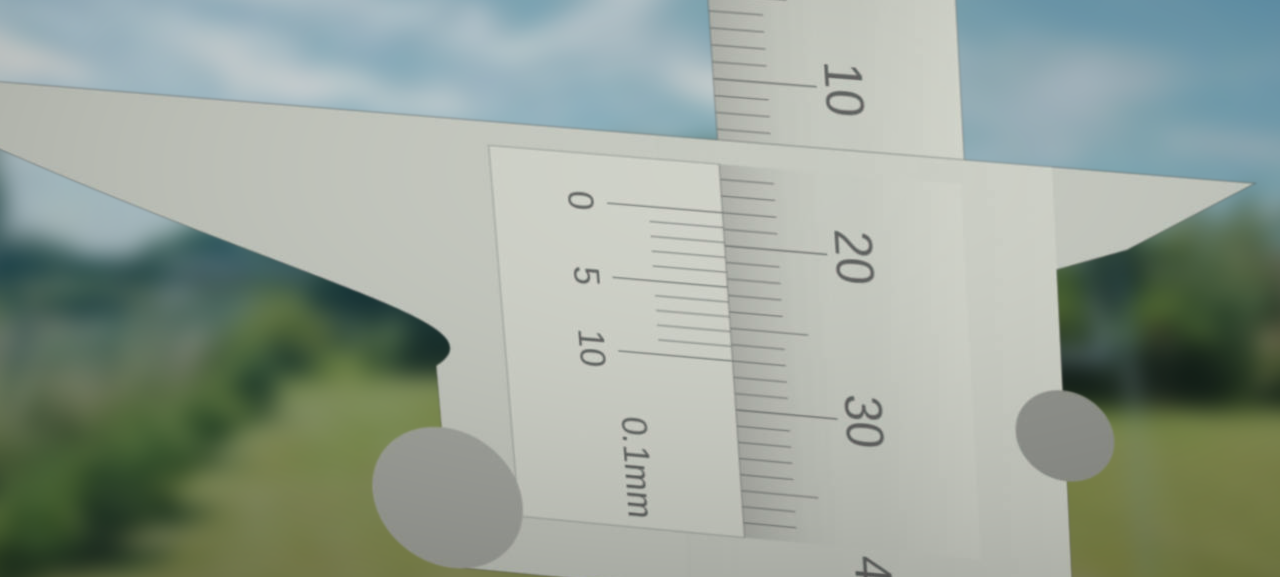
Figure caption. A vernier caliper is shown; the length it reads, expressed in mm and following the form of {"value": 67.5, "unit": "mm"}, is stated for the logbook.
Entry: {"value": 18.0, "unit": "mm"}
